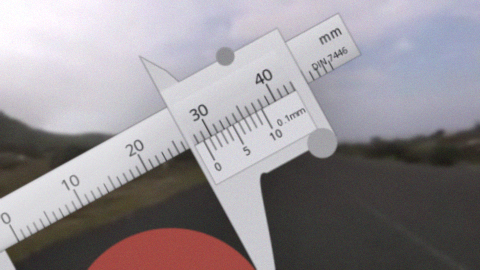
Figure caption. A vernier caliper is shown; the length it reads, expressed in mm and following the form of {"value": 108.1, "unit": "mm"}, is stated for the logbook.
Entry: {"value": 28.8, "unit": "mm"}
